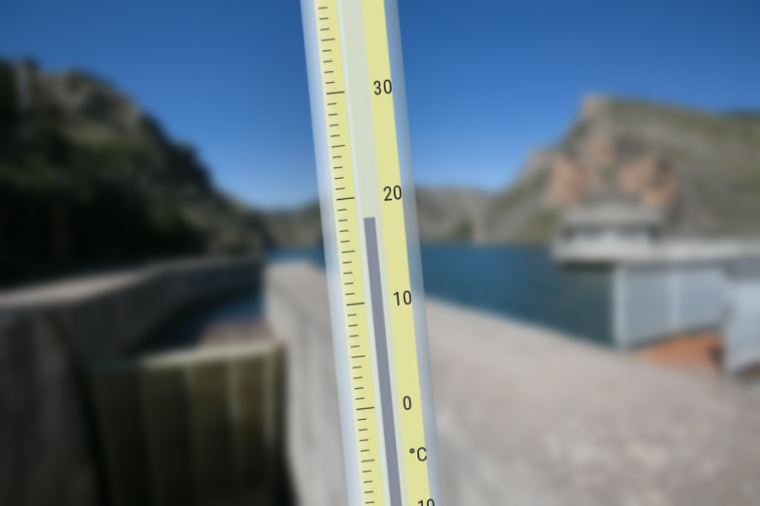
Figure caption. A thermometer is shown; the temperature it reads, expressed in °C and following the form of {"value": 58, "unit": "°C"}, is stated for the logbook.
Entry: {"value": 18, "unit": "°C"}
